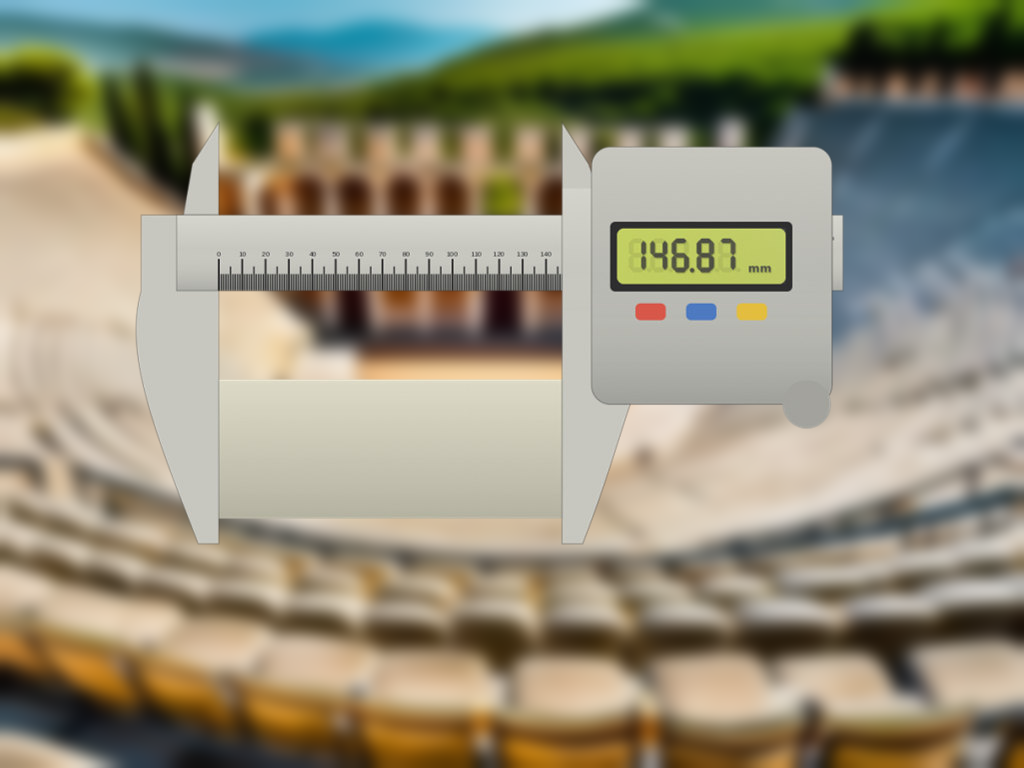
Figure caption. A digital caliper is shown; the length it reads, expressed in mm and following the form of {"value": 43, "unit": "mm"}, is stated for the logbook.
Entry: {"value": 146.87, "unit": "mm"}
